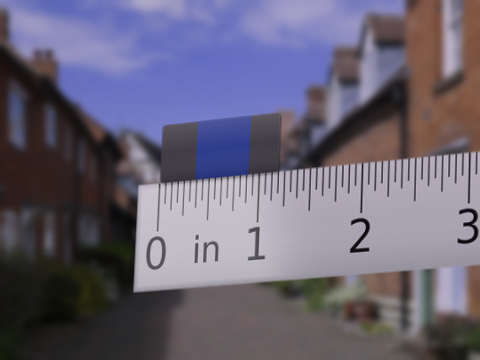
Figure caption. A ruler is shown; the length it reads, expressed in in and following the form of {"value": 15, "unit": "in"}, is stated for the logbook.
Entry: {"value": 1.1875, "unit": "in"}
